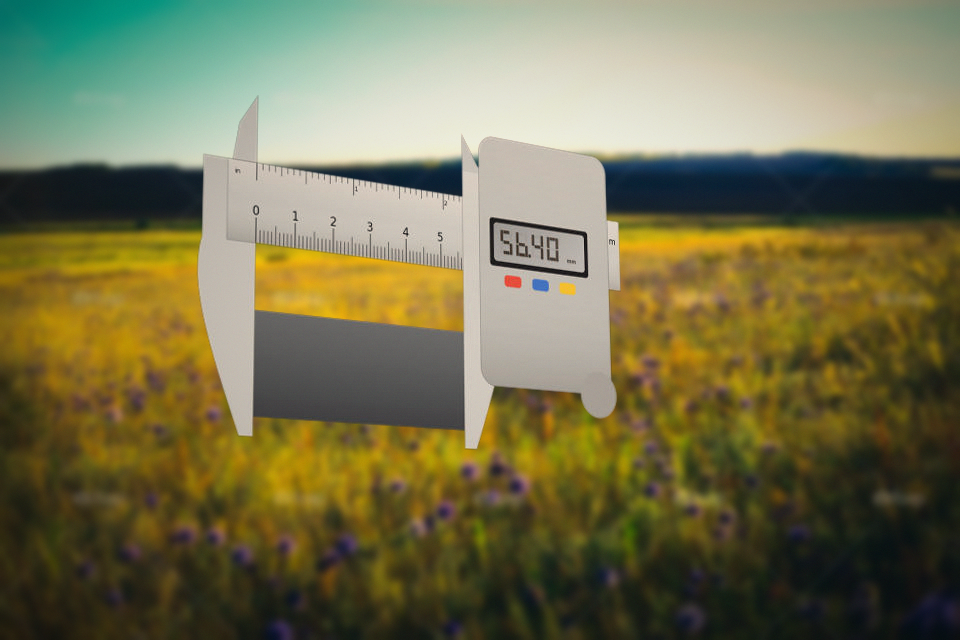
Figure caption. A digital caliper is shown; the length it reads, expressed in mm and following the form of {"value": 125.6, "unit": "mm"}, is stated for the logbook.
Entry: {"value": 56.40, "unit": "mm"}
